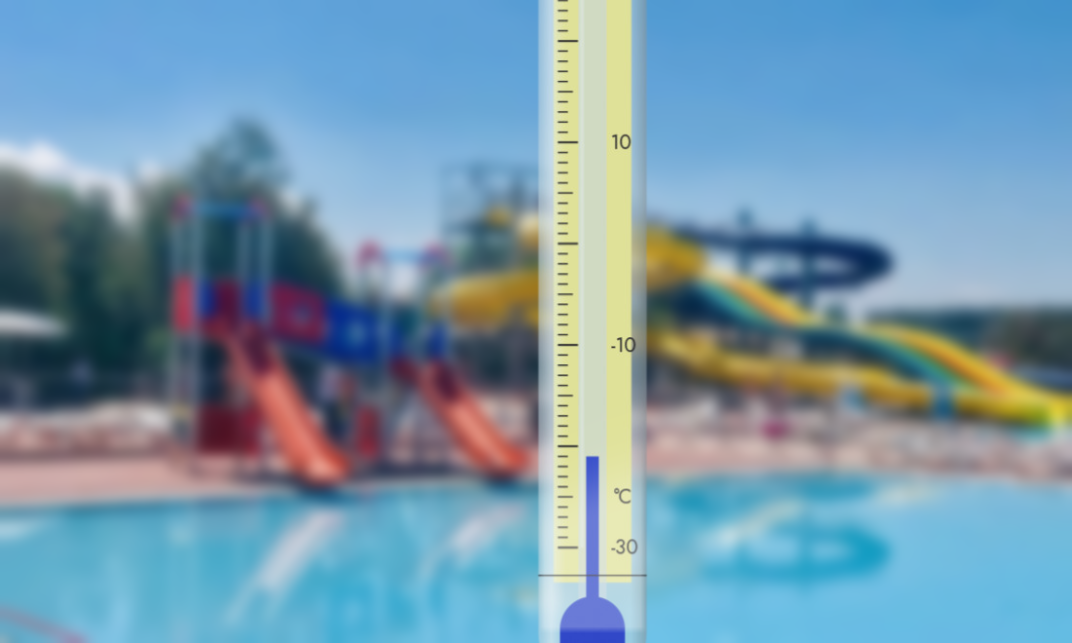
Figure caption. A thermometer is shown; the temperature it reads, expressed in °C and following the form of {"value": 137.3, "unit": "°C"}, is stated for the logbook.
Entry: {"value": -21, "unit": "°C"}
